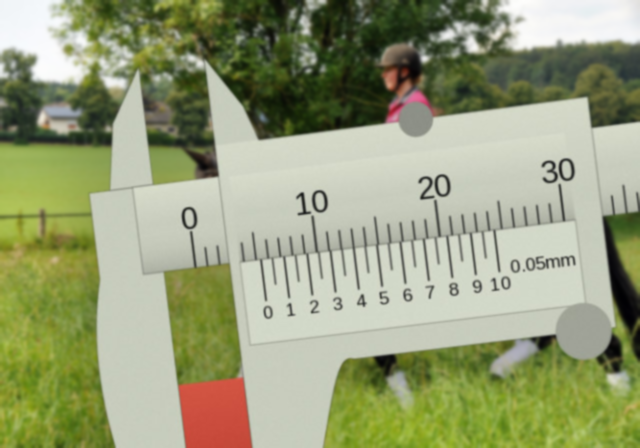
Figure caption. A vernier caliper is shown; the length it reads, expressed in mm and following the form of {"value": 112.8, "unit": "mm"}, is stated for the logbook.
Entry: {"value": 5.4, "unit": "mm"}
